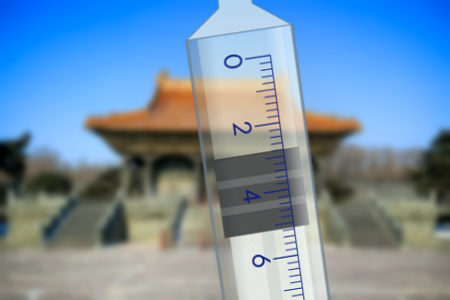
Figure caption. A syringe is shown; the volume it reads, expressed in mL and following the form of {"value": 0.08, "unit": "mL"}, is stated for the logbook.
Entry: {"value": 2.8, "unit": "mL"}
